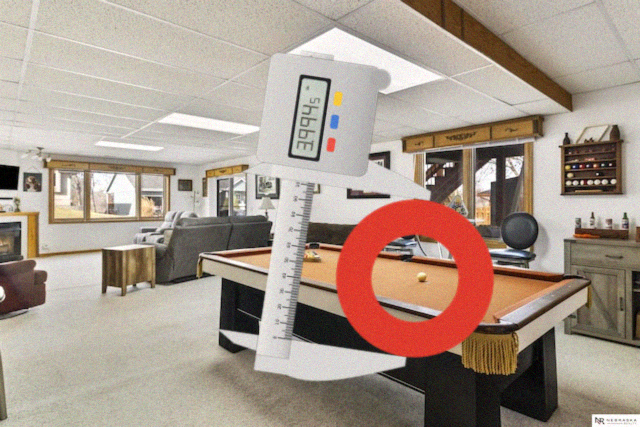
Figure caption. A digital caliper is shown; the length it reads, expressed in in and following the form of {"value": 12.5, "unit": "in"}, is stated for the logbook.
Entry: {"value": 3.9945, "unit": "in"}
